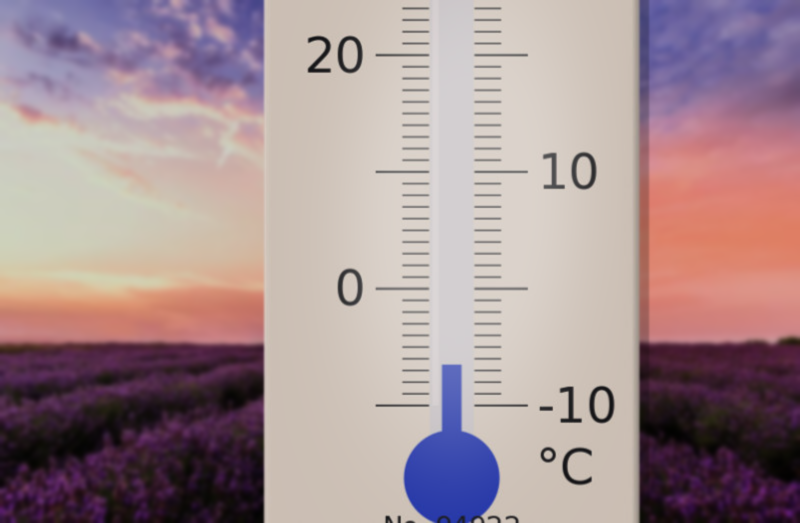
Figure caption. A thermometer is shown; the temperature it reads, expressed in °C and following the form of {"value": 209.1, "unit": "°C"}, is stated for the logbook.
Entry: {"value": -6.5, "unit": "°C"}
